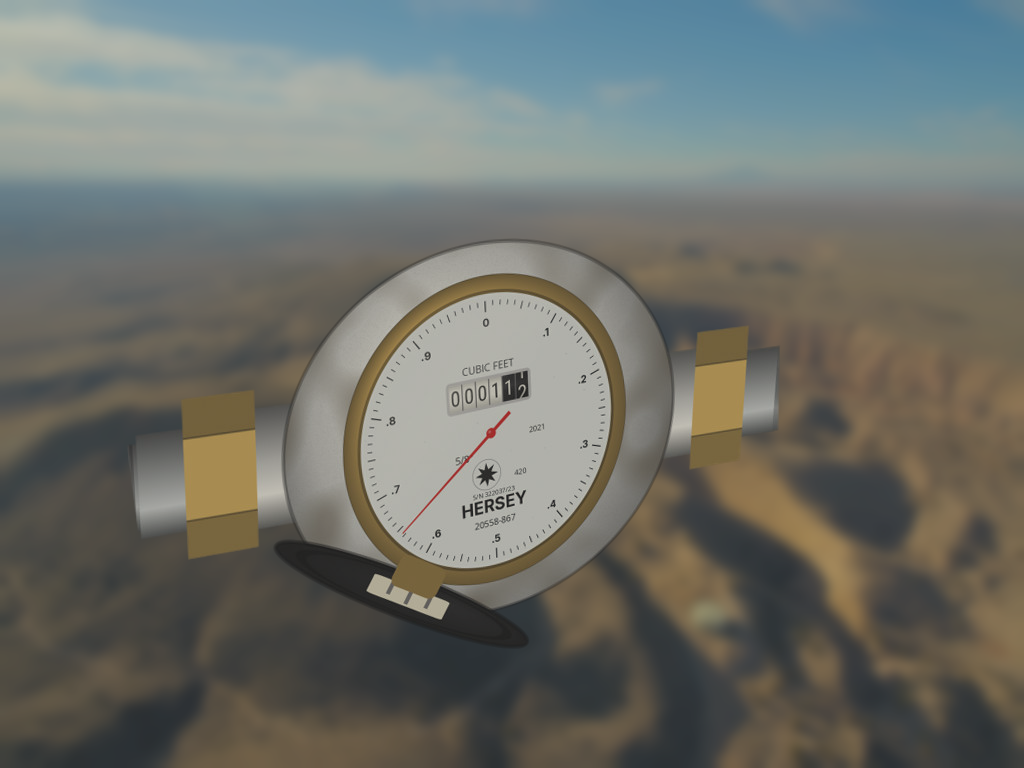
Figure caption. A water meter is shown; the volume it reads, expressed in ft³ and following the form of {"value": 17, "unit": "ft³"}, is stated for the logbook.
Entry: {"value": 111.64, "unit": "ft³"}
